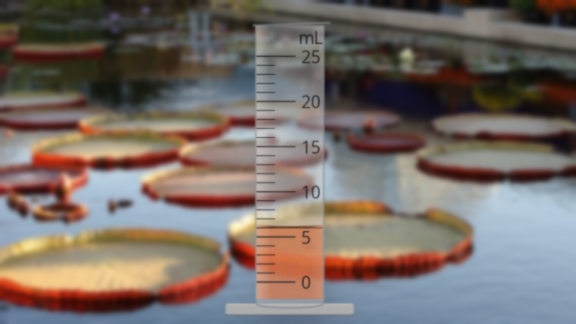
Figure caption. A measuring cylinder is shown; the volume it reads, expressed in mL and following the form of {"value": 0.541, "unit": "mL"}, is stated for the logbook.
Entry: {"value": 6, "unit": "mL"}
